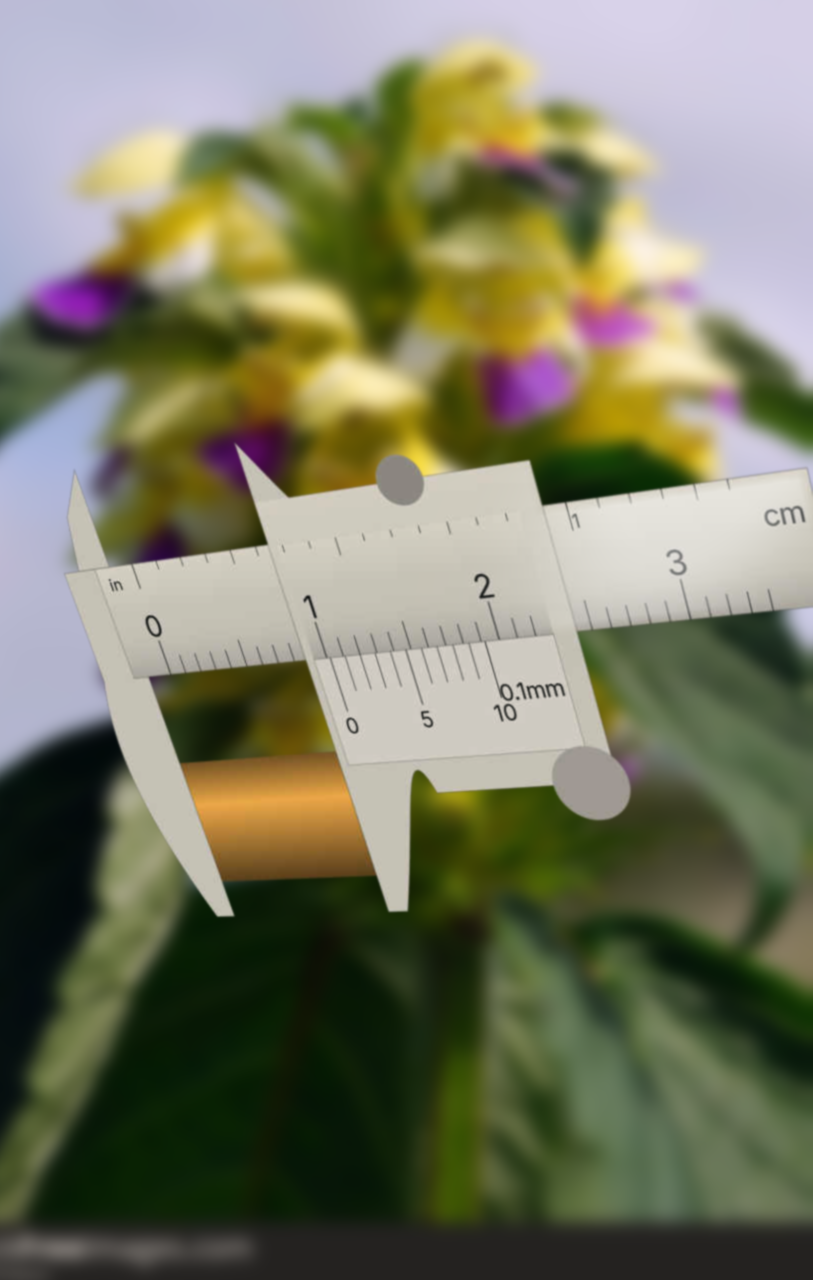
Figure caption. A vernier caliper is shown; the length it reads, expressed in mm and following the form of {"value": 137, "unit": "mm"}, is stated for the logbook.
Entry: {"value": 10.2, "unit": "mm"}
